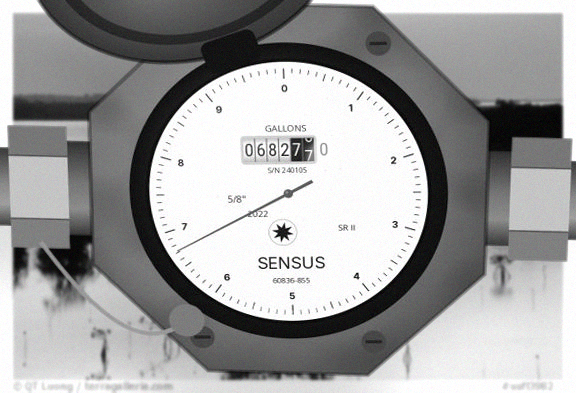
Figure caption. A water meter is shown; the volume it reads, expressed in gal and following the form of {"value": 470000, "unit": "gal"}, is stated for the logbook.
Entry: {"value": 682766.7, "unit": "gal"}
